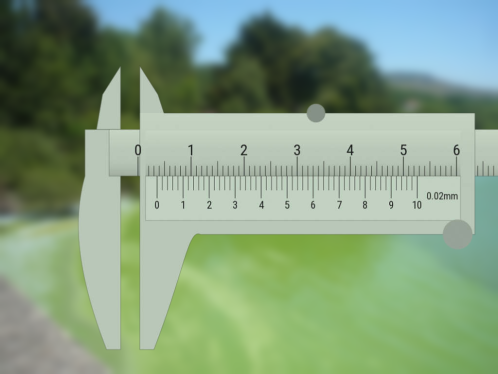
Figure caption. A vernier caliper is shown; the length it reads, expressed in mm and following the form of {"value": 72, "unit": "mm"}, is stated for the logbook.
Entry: {"value": 3.6, "unit": "mm"}
